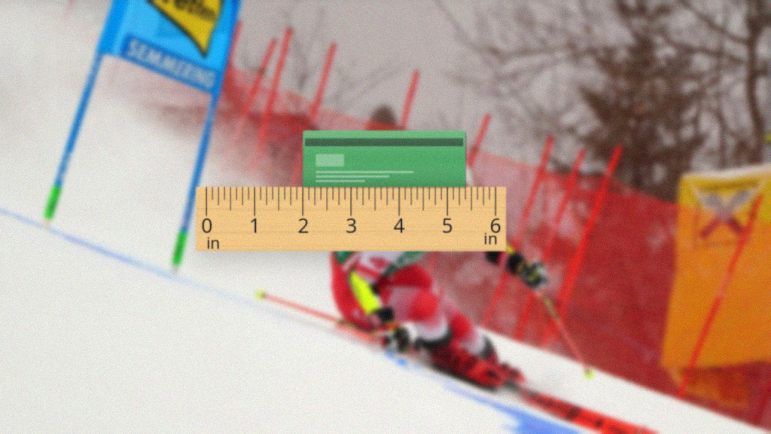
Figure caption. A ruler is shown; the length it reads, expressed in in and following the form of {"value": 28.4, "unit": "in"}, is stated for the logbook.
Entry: {"value": 3.375, "unit": "in"}
